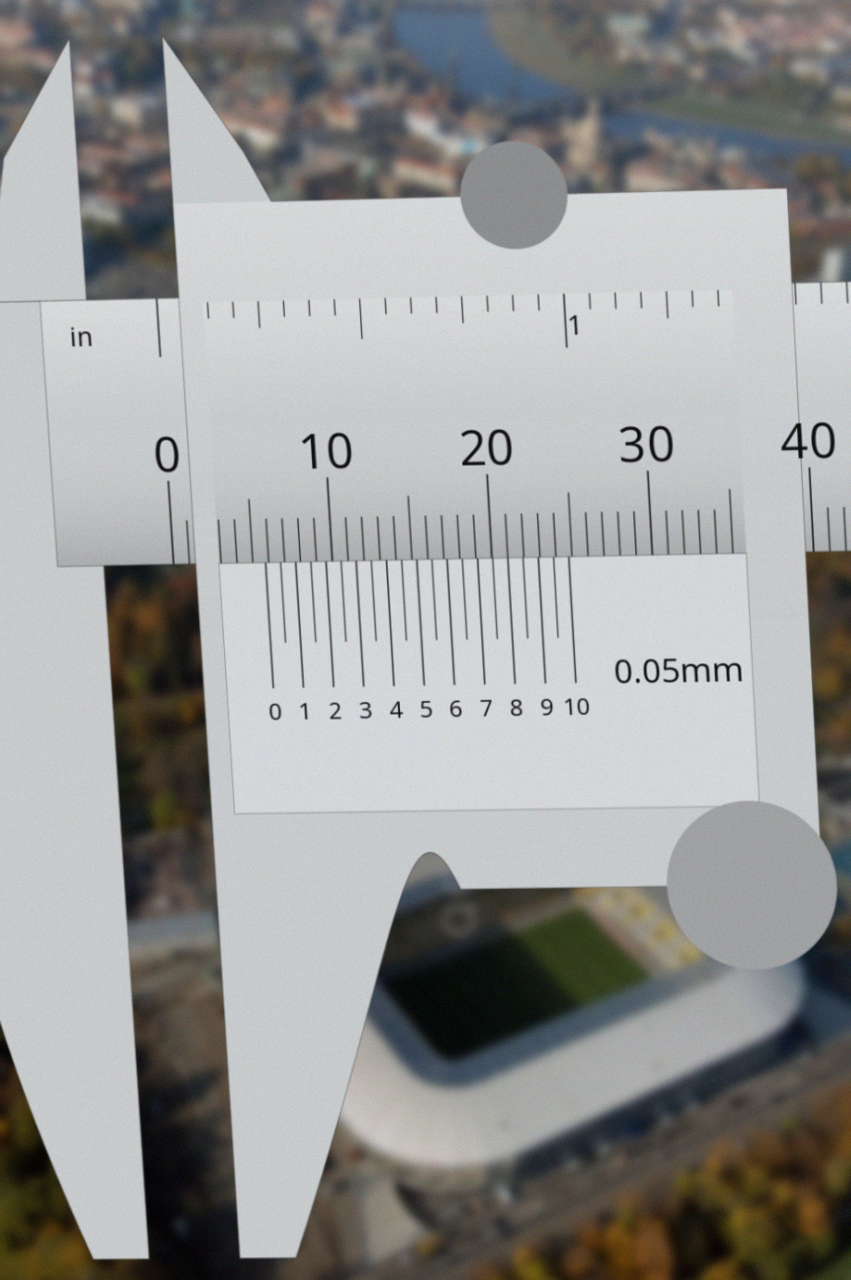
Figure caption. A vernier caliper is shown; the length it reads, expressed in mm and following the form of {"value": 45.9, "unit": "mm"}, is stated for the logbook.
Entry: {"value": 5.8, "unit": "mm"}
